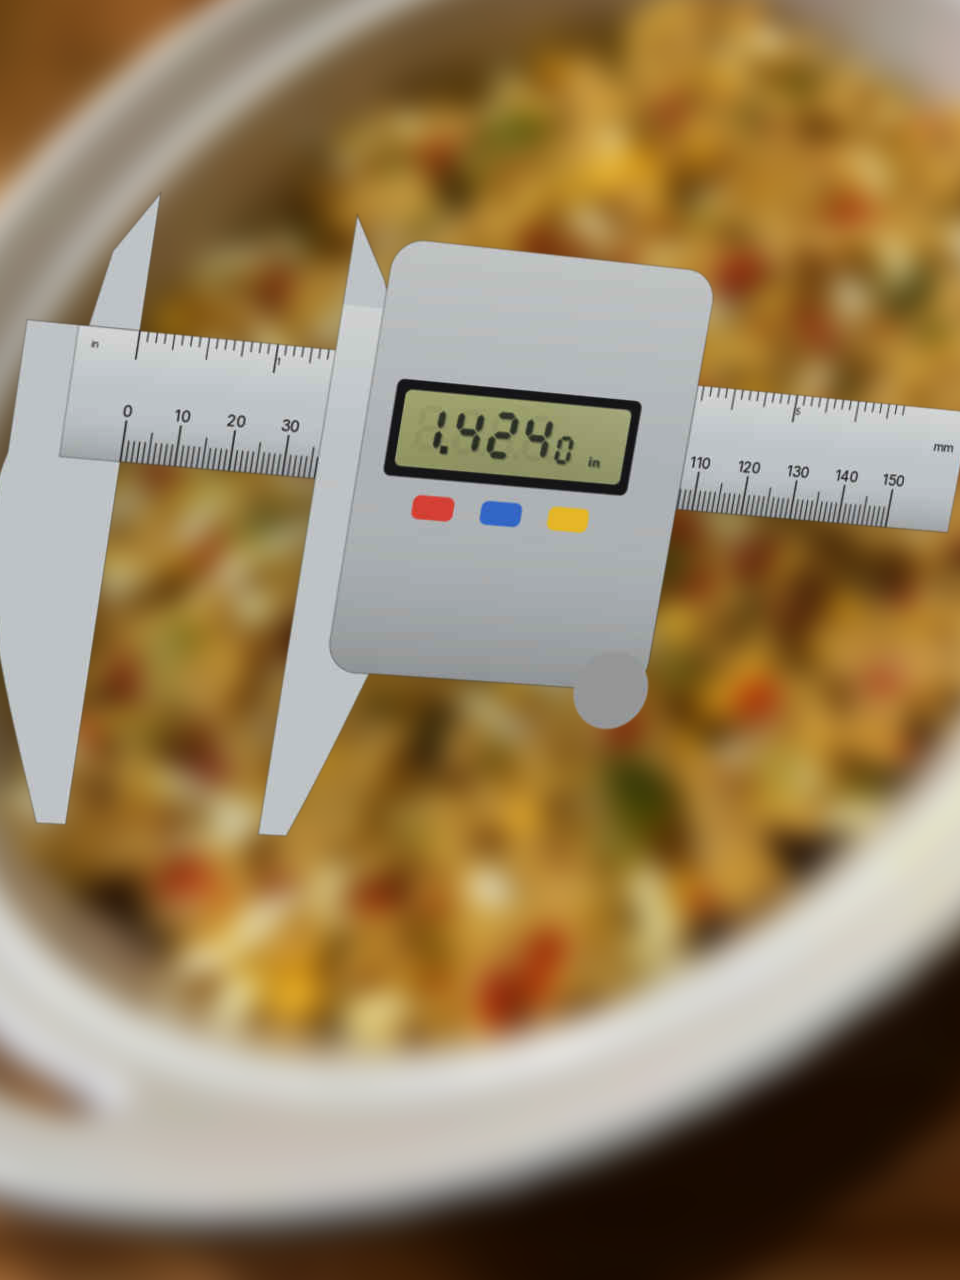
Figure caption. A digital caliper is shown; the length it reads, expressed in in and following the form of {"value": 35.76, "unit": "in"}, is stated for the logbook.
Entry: {"value": 1.4240, "unit": "in"}
